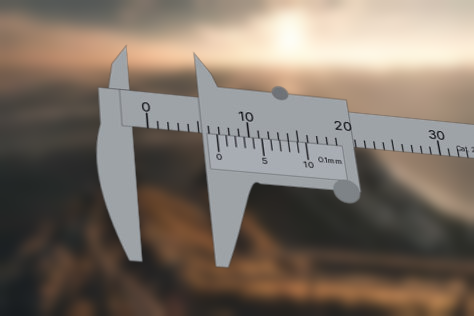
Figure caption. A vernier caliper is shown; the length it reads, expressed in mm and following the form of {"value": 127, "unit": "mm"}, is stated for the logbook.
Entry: {"value": 6.8, "unit": "mm"}
